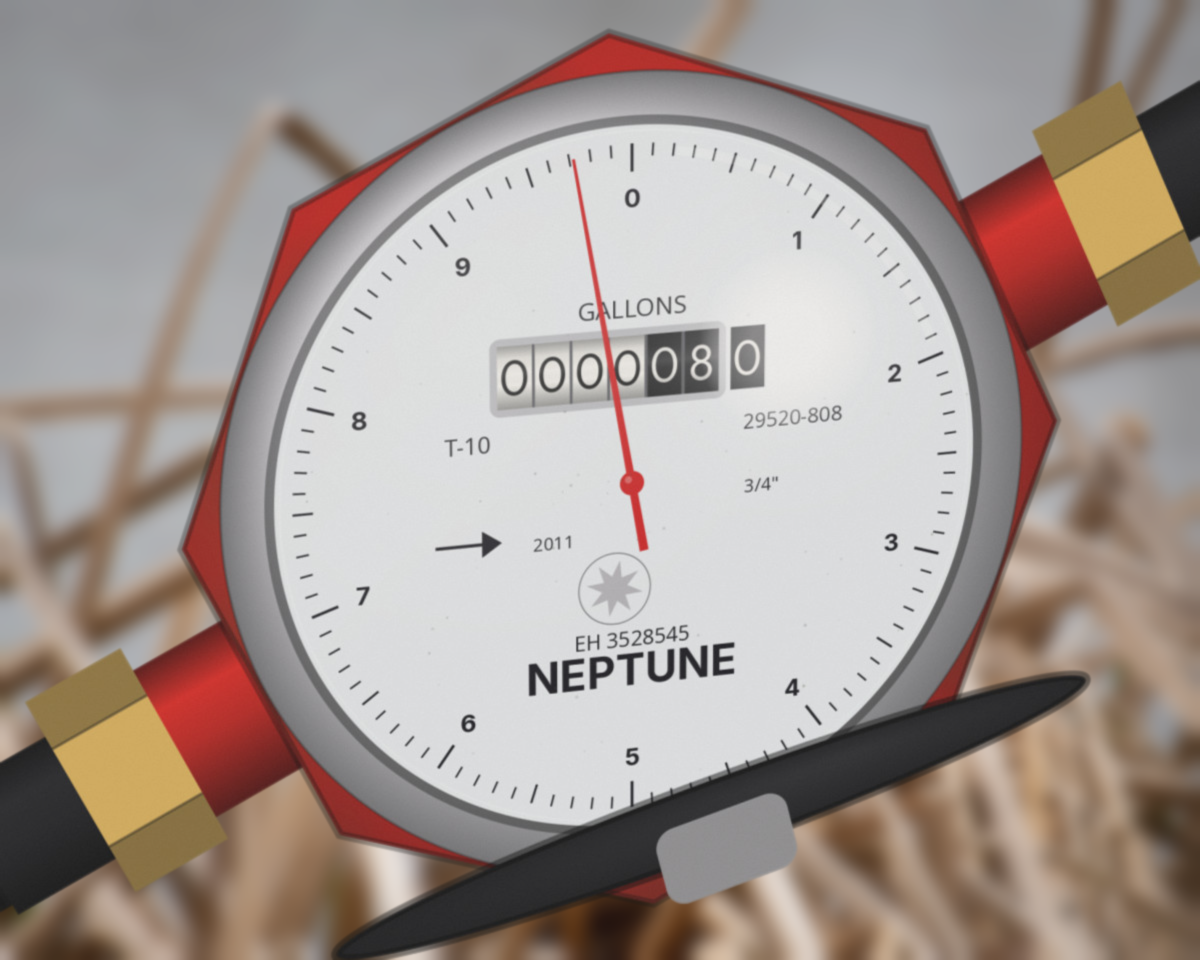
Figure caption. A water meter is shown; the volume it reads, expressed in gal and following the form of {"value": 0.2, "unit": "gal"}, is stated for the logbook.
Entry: {"value": 79.7, "unit": "gal"}
